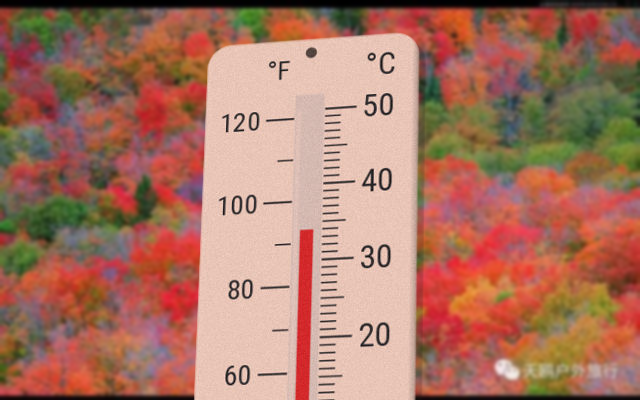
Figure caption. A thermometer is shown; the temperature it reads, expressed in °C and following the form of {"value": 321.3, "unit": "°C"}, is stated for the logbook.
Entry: {"value": 34, "unit": "°C"}
